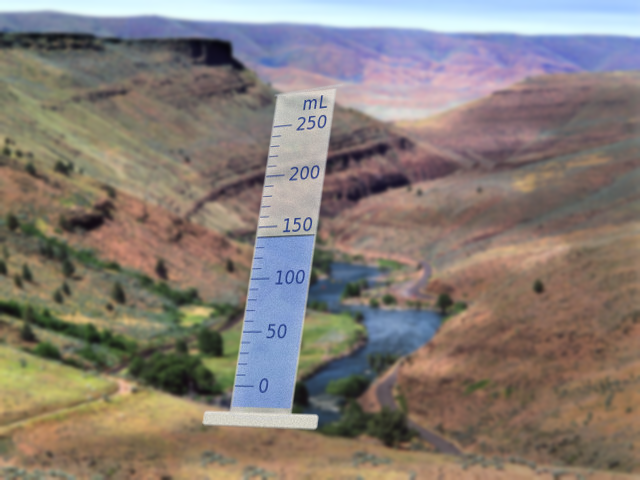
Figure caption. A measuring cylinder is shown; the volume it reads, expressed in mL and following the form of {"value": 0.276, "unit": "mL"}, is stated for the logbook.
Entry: {"value": 140, "unit": "mL"}
